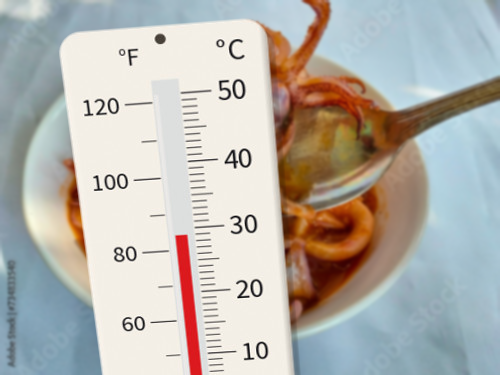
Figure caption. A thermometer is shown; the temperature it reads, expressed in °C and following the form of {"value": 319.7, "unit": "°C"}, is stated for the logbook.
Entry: {"value": 29, "unit": "°C"}
